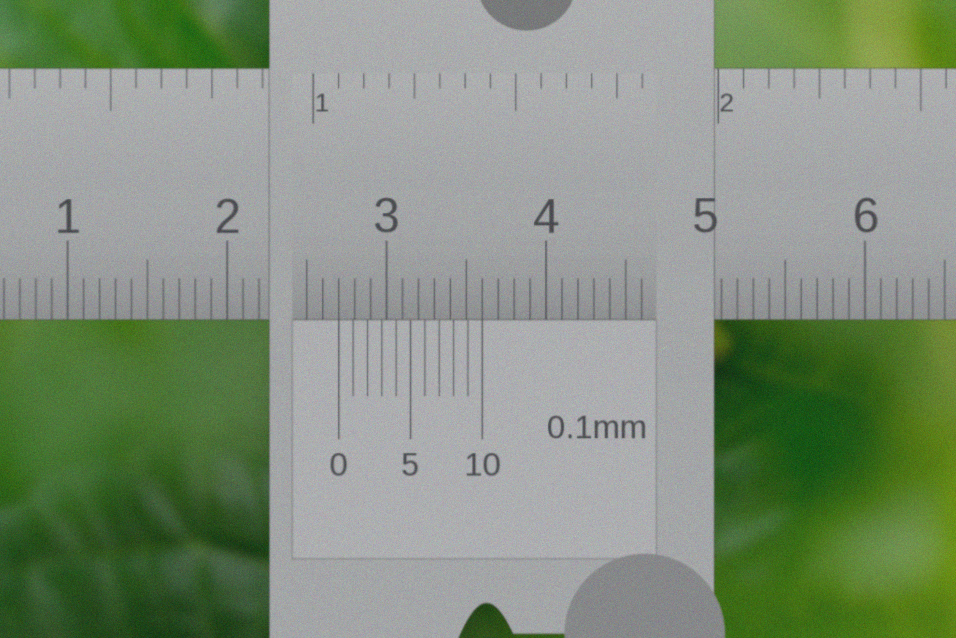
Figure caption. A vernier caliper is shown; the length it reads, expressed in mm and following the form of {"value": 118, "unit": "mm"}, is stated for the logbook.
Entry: {"value": 27.0, "unit": "mm"}
